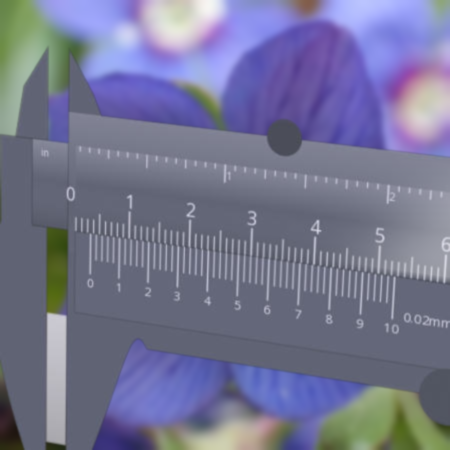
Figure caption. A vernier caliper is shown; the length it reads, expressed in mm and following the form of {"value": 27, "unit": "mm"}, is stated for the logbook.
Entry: {"value": 3.5, "unit": "mm"}
